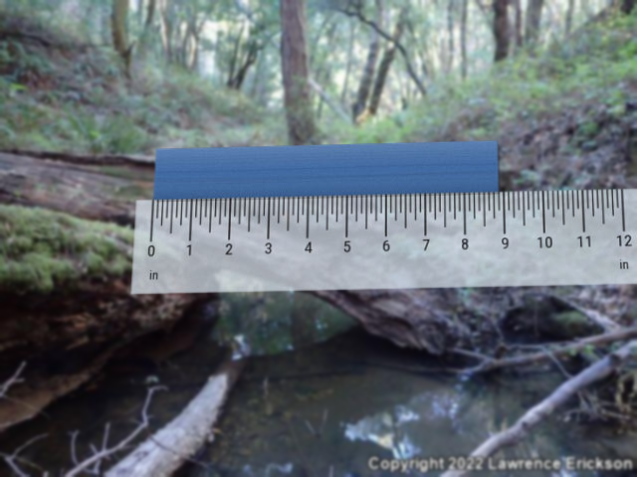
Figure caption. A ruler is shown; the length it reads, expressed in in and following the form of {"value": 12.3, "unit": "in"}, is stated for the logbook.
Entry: {"value": 8.875, "unit": "in"}
